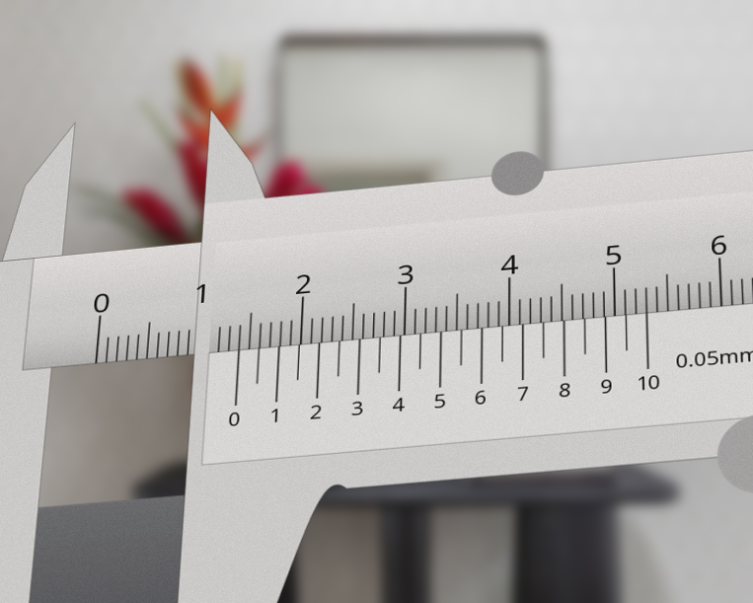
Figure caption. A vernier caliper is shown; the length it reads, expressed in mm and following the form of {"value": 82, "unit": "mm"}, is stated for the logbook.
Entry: {"value": 14.0, "unit": "mm"}
